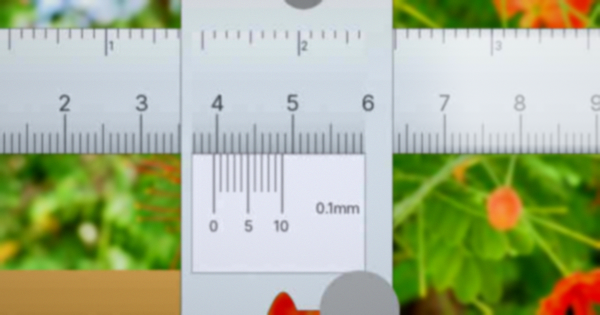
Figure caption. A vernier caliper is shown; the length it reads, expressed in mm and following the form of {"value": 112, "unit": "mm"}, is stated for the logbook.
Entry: {"value": 39.6, "unit": "mm"}
